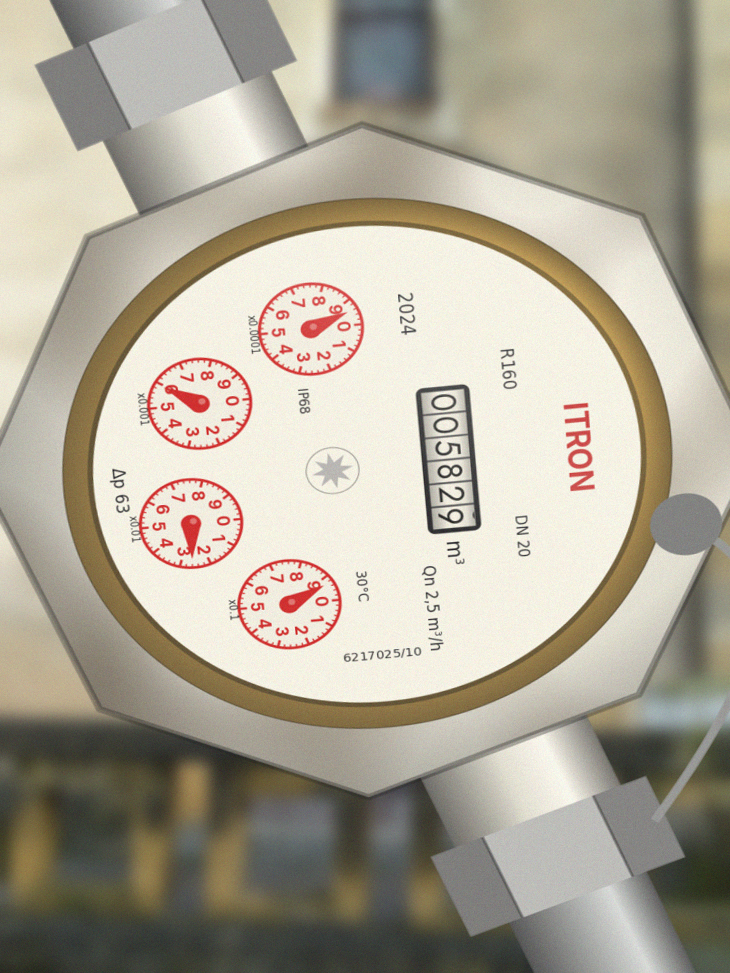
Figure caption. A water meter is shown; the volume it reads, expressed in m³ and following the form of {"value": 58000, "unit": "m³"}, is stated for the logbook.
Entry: {"value": 5828.9259, "unit": "m³"}
